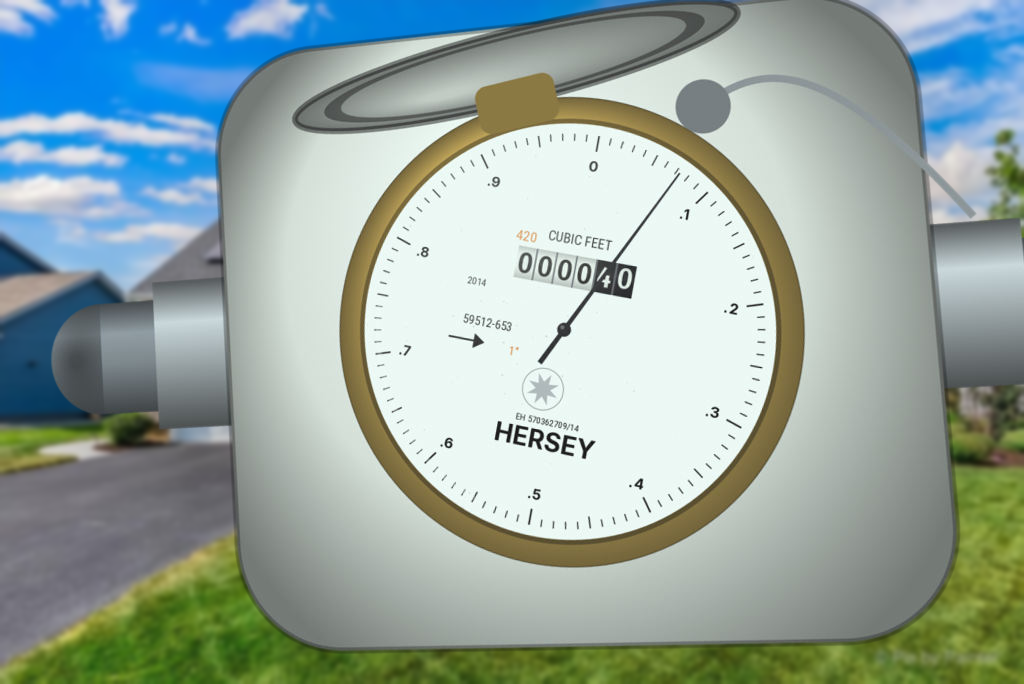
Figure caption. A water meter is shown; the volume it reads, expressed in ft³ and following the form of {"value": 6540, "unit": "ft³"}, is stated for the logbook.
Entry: {"value": 40.07, "unit": "ft³"}
